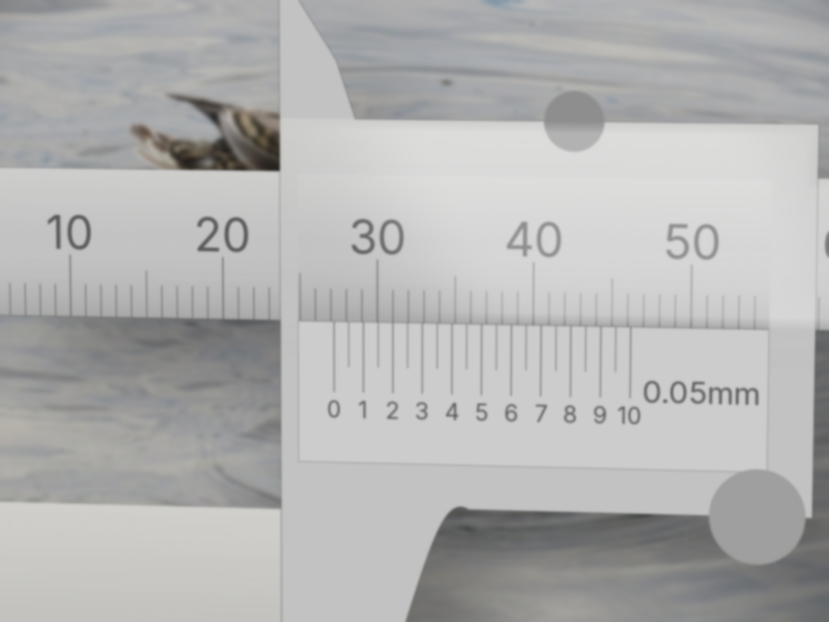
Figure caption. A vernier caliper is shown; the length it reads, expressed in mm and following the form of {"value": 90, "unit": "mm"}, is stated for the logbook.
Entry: {"value": 27.2, "unit": "mm"}
